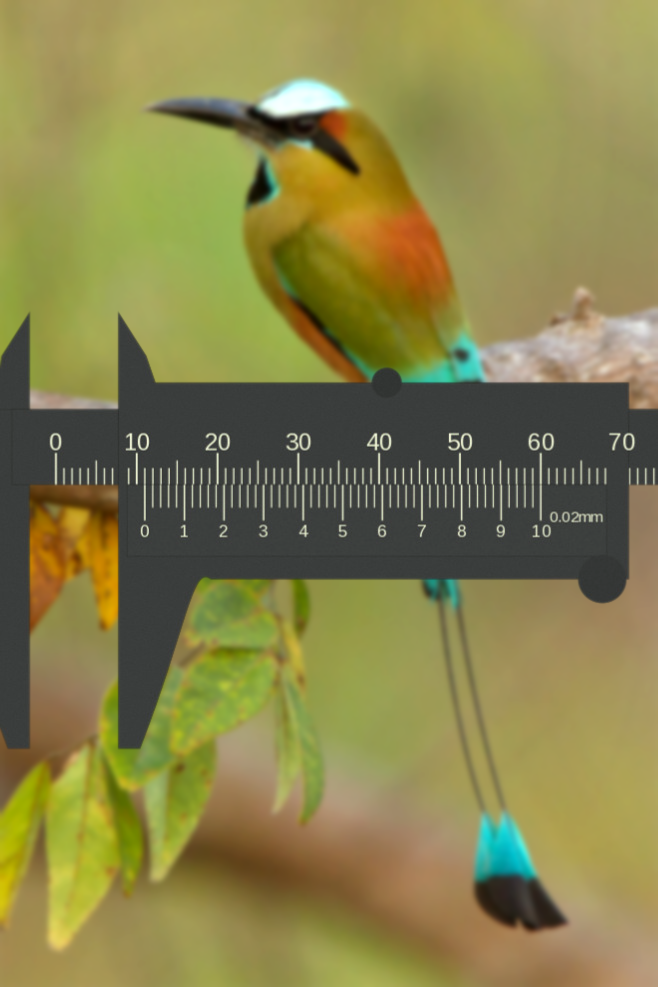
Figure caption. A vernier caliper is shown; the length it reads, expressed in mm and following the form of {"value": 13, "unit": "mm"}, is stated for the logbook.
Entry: {"value": 11.0, "unit": "mm"}
